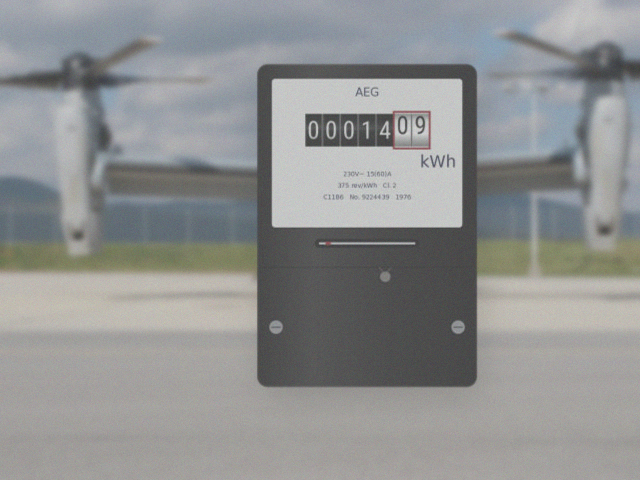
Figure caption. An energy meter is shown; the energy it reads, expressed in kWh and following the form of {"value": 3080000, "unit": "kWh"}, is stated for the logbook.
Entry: {"value": 14.09, "unit": "kWh"}
